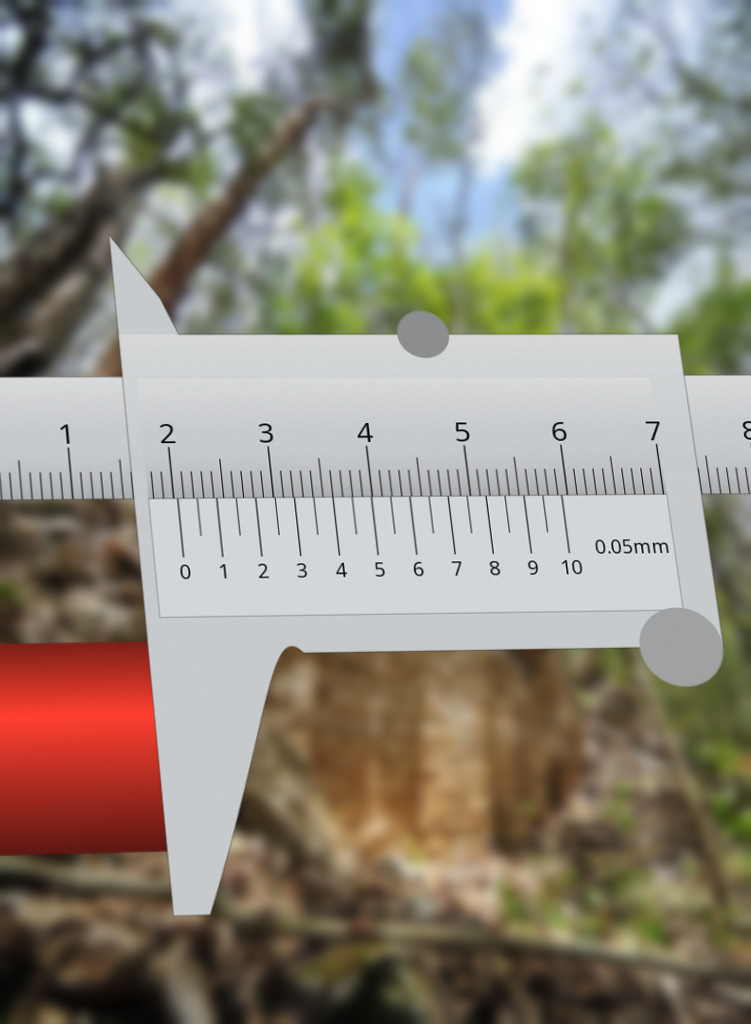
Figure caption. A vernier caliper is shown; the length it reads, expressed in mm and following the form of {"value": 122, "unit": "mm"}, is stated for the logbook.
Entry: {"value": 20.4, "unit": "mm"}
